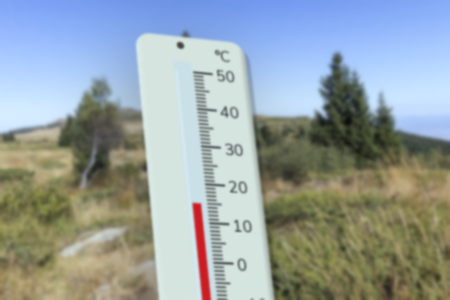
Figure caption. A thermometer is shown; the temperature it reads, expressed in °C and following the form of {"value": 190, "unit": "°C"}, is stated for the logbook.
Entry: {"value": 15, "unit": "°C"}
